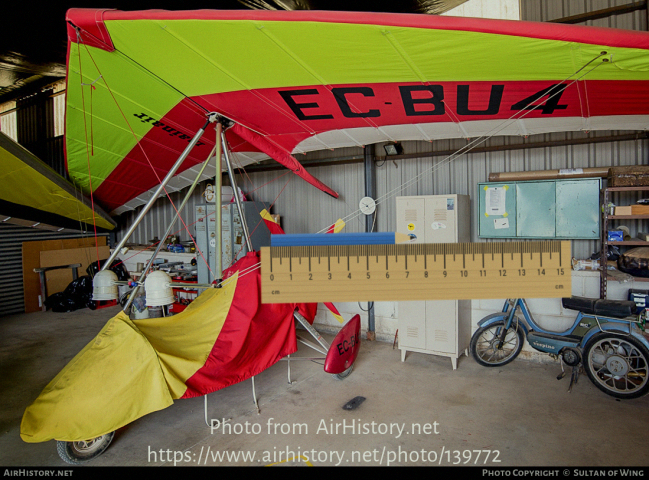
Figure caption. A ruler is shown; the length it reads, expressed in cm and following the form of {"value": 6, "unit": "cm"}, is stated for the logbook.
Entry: {"value": 7.5, "unit": "cm"}
